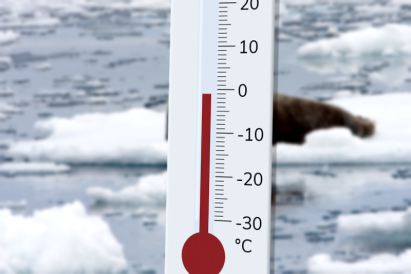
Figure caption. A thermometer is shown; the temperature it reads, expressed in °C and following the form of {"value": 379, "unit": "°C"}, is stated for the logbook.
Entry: {"value": -1, "unit": "°C"}
